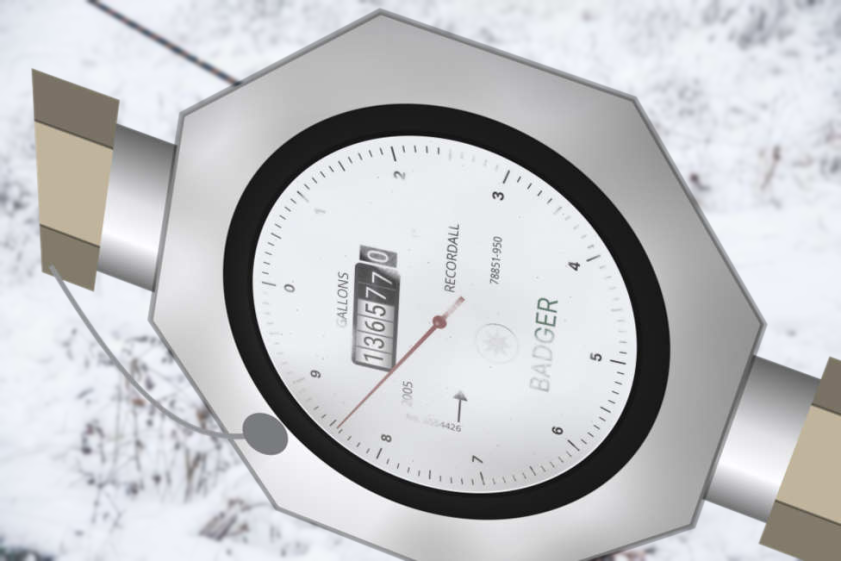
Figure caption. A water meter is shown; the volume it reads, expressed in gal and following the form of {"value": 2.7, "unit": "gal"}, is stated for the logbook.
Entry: {"value": 1365768.4, "unit": "gal"}
